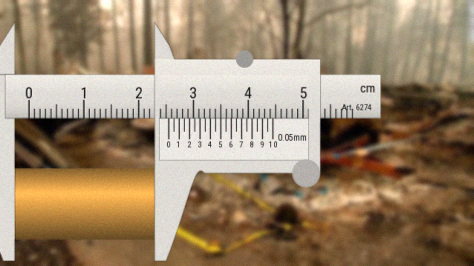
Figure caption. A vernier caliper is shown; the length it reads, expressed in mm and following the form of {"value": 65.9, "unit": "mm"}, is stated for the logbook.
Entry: {"value": 25.5, "unit": "mm"}
